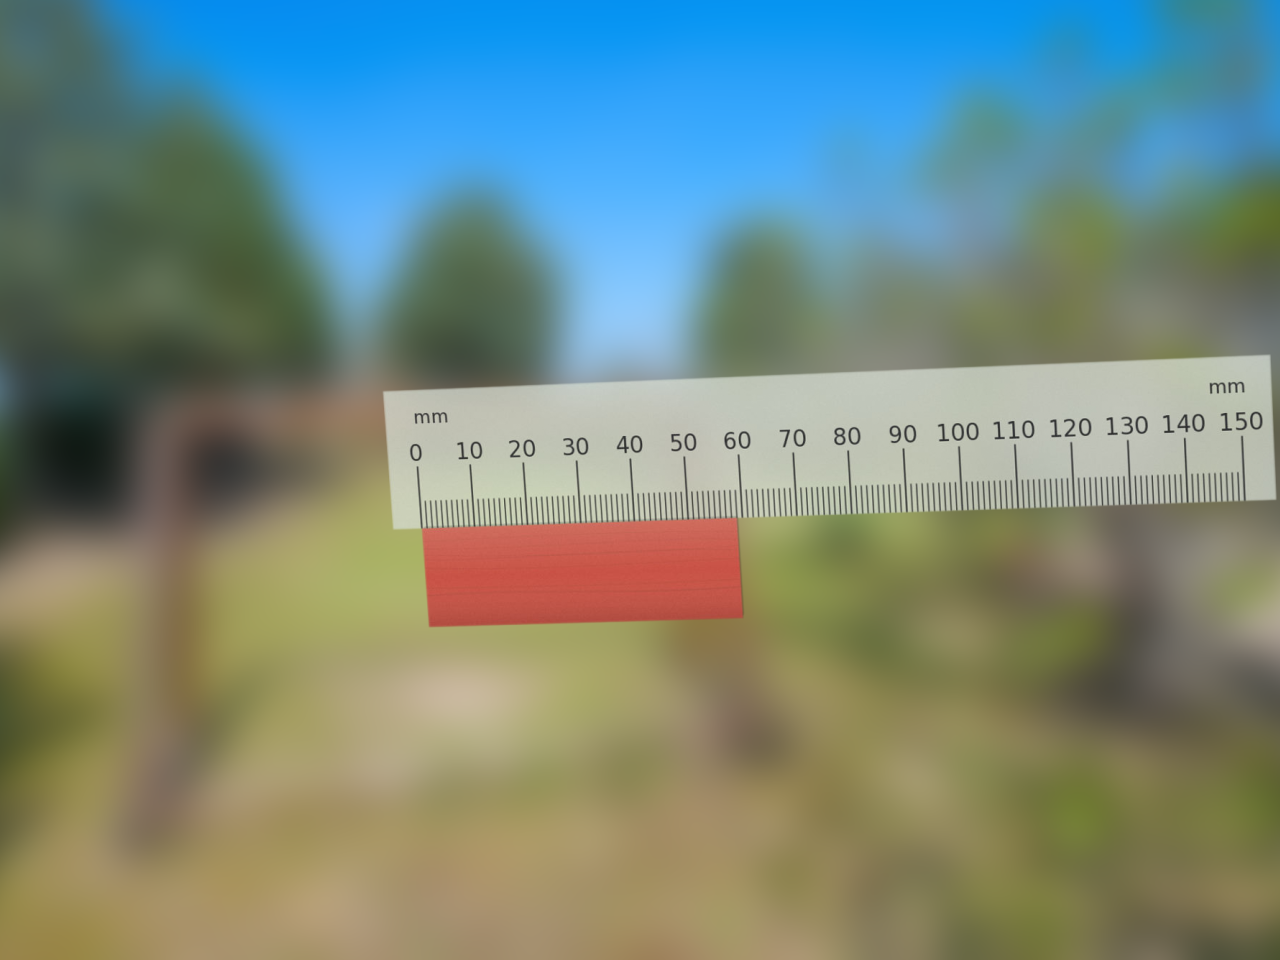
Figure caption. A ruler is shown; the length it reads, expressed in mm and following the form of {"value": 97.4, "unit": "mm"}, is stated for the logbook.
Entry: {"value": 59, "unit": "mm"}
